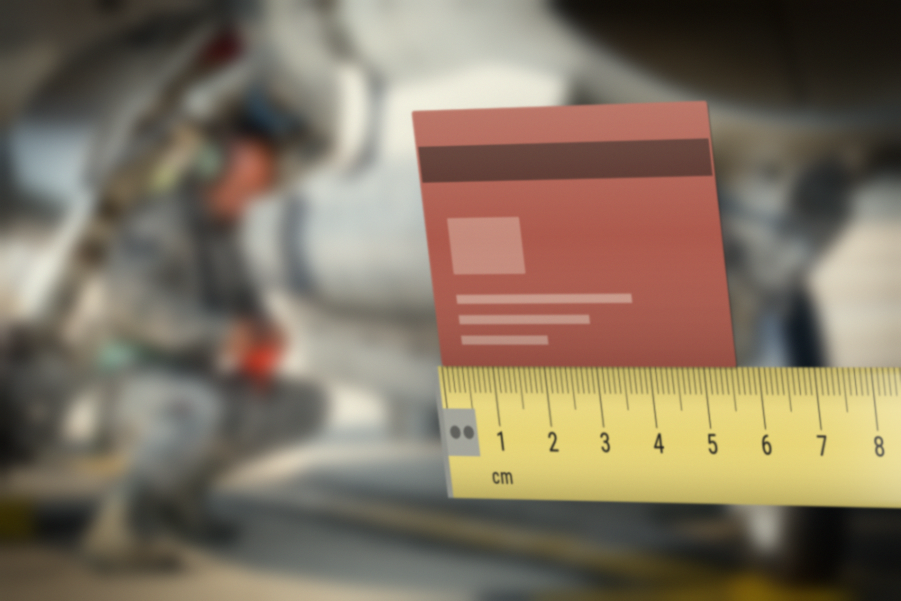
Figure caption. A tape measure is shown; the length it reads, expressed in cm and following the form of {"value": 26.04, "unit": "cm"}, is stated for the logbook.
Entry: {"value": 5.6, "unit": "cm"}
